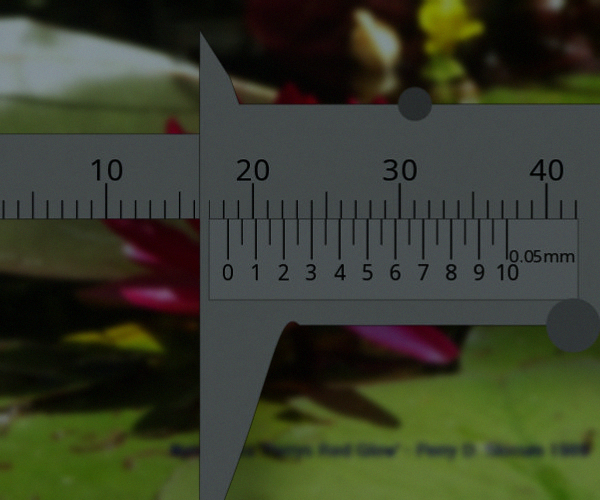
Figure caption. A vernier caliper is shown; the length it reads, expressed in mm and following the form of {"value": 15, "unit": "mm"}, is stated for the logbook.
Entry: {"value": 18.3, "unit": "mm"}
